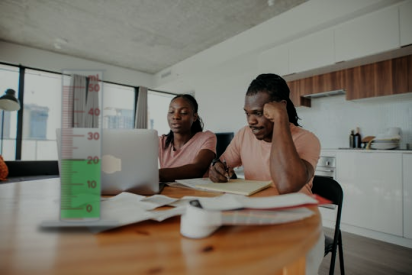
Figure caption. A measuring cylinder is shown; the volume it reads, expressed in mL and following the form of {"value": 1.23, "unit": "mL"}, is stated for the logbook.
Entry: {"value": 20, "unit": "mL"}
